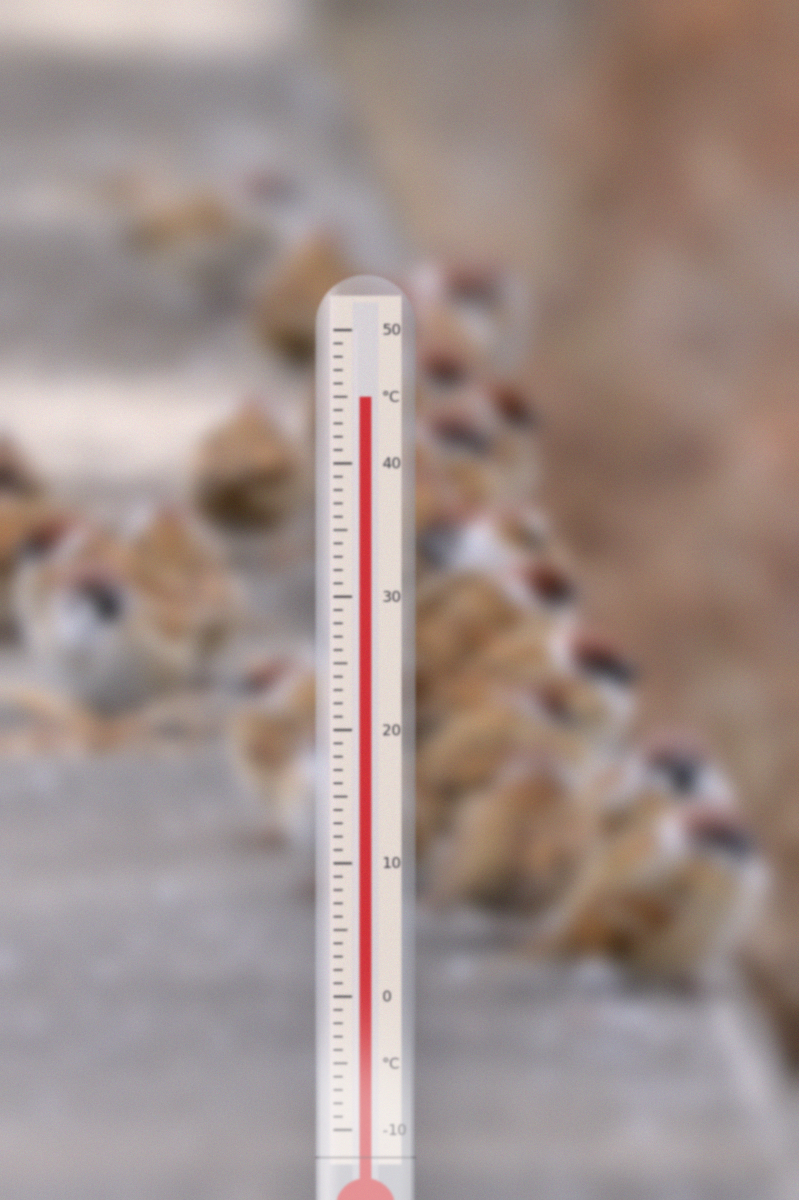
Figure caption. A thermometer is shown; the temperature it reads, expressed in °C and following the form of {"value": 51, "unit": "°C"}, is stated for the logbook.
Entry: {"value": 45, "unit": "°C"}
